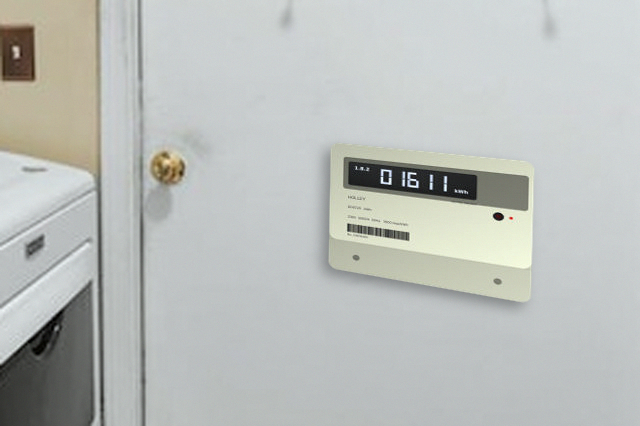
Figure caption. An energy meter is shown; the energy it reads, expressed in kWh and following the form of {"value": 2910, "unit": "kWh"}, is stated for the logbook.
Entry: {"value": 1611, "unit": "kWh"}
